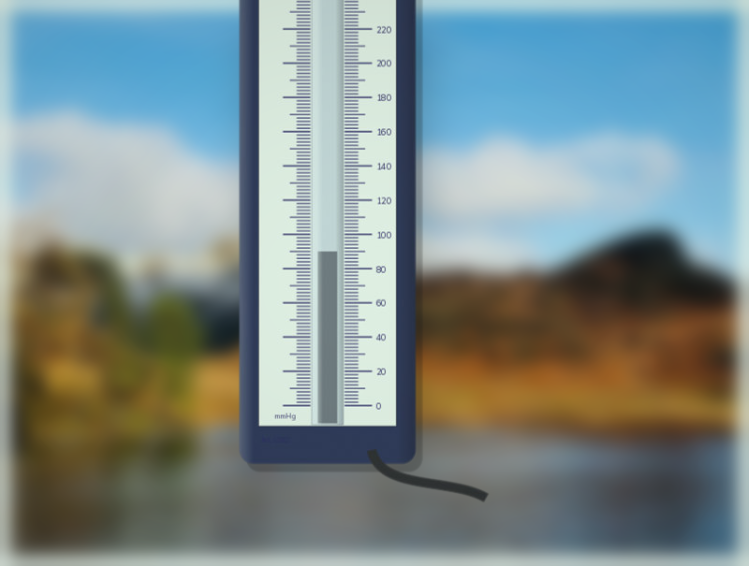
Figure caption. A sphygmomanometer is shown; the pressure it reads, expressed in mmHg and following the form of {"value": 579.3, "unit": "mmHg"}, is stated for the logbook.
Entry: {"value": 90, "unit": "mmHg"}
